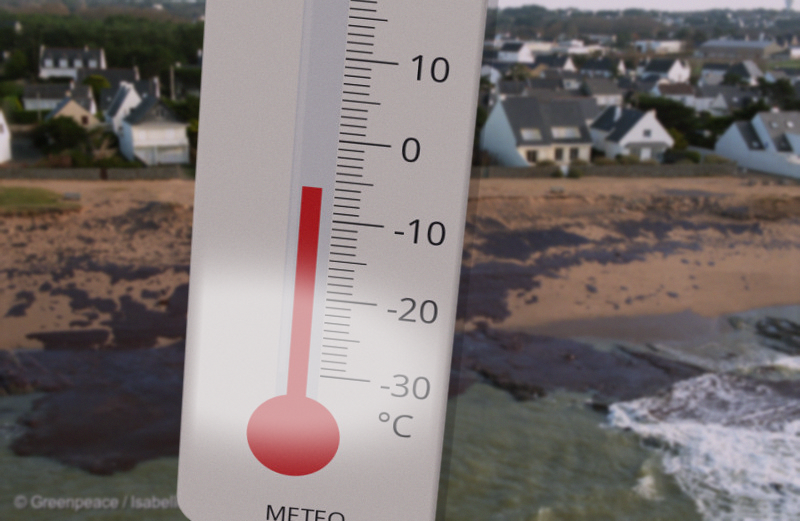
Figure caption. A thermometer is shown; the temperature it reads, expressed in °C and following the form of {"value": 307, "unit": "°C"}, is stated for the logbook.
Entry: {"value": -6, "unit": "°C"}
